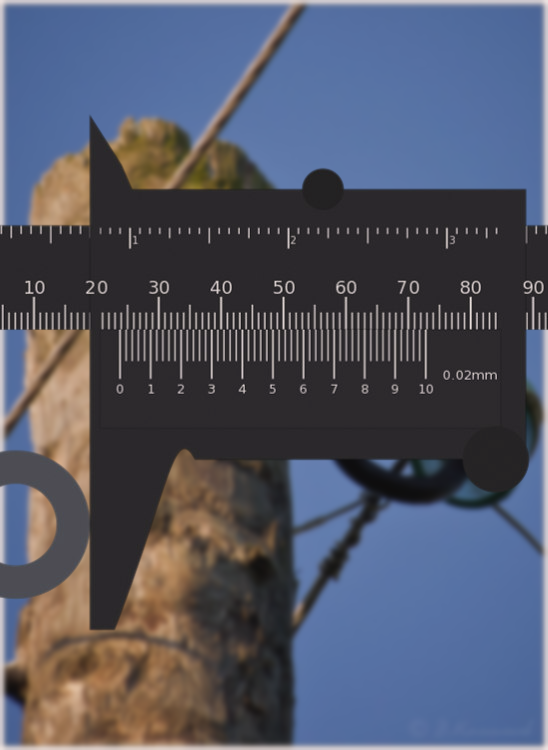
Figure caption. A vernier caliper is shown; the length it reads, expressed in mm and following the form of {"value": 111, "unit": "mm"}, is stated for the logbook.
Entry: {"value": 23.8, "unit": "mm"}
